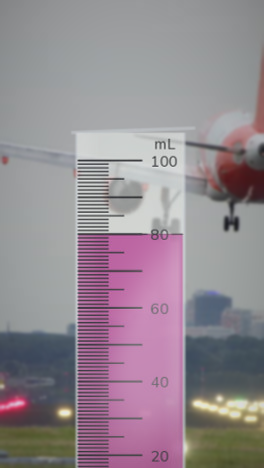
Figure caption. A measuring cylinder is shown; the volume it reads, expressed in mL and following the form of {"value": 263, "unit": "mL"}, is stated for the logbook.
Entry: {"value": 80, "unit": "mL"}
